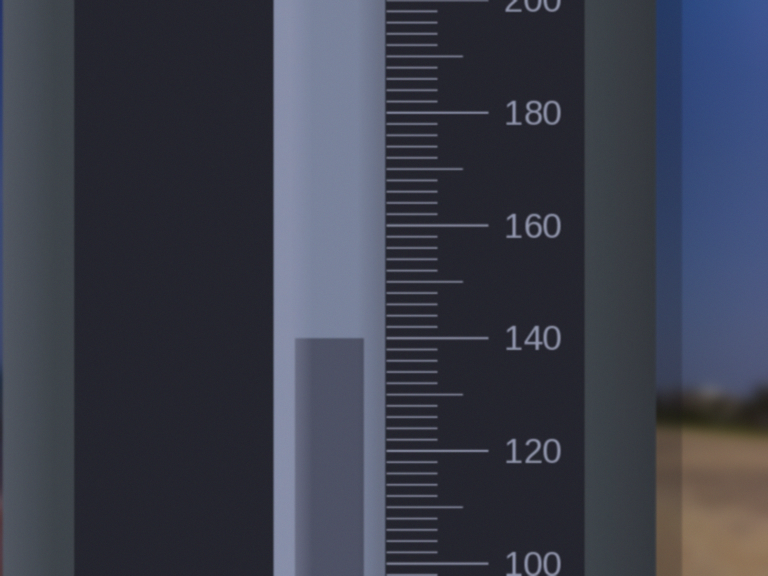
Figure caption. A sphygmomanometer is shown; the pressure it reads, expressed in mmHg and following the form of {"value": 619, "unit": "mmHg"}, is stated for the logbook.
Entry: {"value": 140, "unit": "mmHg"}
